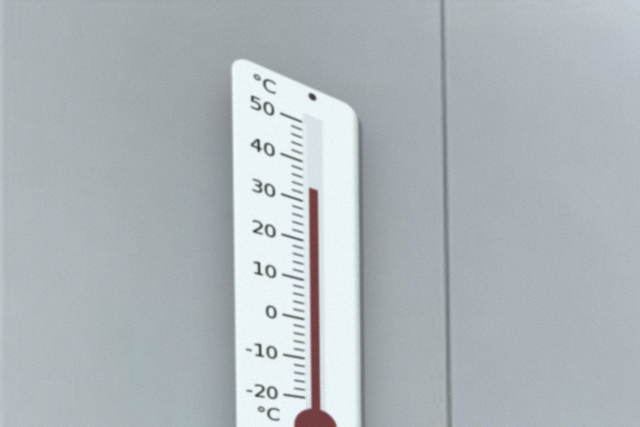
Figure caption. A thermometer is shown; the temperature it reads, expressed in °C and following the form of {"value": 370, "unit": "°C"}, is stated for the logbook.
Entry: {"value": 34, "unit": "°C"}
